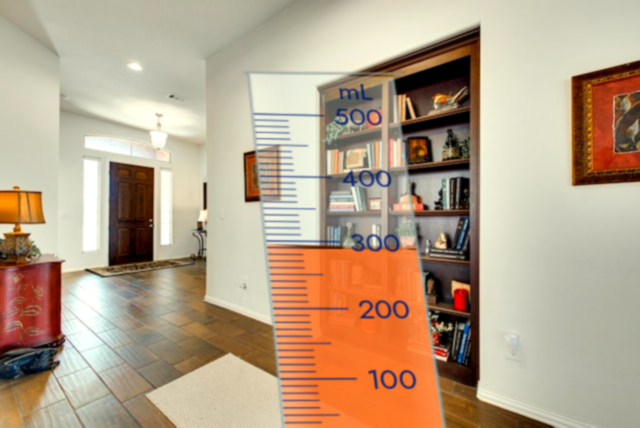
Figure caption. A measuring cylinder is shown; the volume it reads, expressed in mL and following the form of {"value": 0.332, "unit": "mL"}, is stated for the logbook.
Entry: {"value": 290, "unit": "mL"}
